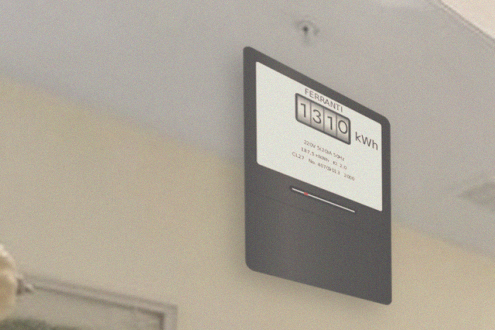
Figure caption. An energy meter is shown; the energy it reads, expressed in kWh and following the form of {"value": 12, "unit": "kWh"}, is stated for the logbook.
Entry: {"value": 1310, "unit": "kWh"}
